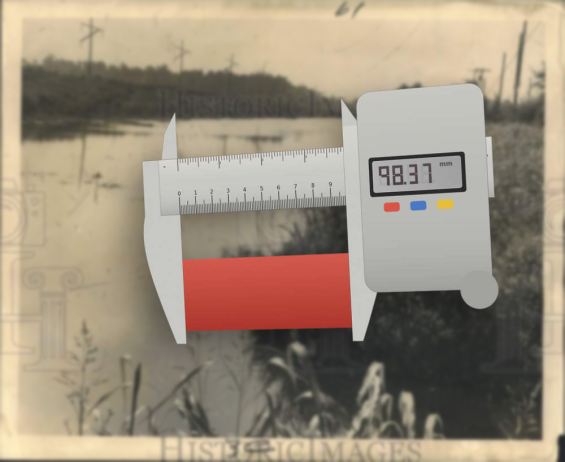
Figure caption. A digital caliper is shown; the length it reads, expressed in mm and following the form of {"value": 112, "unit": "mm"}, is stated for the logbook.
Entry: {"value": 98.37, "unit": "mm"}
